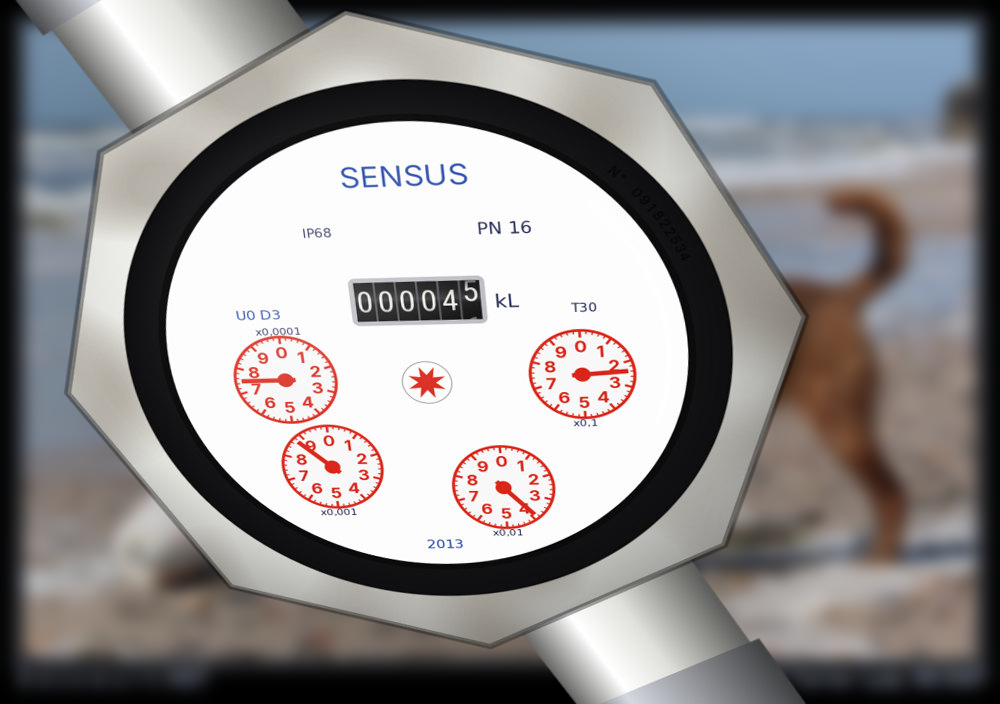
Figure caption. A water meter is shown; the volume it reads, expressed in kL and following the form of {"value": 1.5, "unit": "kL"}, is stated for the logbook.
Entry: {"value": 45.2387, "unit": "kL"}
